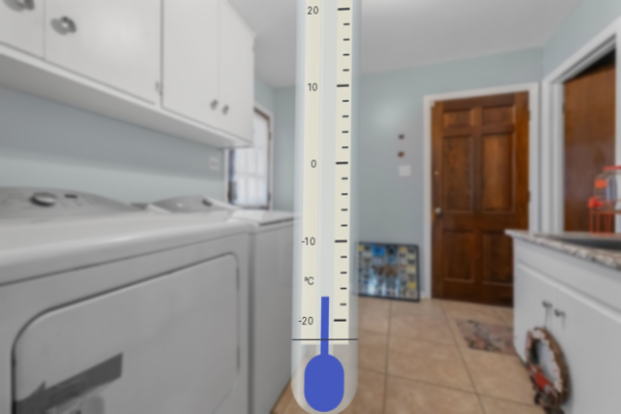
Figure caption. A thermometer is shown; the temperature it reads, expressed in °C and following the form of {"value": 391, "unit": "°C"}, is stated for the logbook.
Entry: {"value": -17, "unit": "°C"}
